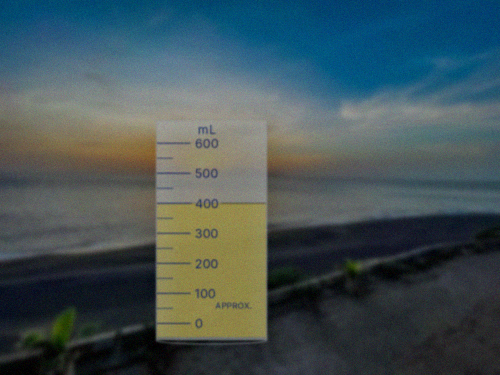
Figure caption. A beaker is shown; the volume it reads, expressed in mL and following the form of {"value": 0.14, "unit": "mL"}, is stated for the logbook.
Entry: {"value": 400, "unit": "mL"}
